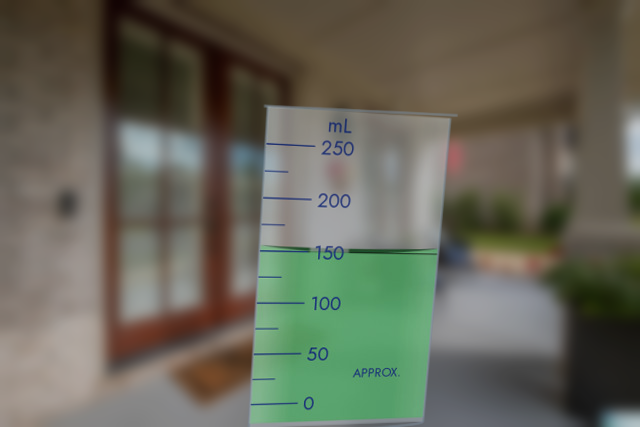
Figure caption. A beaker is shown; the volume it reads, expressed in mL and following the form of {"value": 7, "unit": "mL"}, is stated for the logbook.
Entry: {"value": 150, "unit": "mL"}
